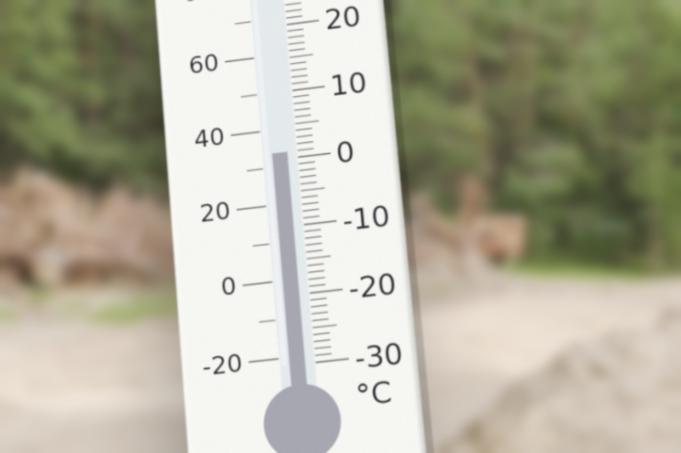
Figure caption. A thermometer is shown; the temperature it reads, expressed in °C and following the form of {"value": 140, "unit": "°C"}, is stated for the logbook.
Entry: {"value": 1, "unit": "°C"}
